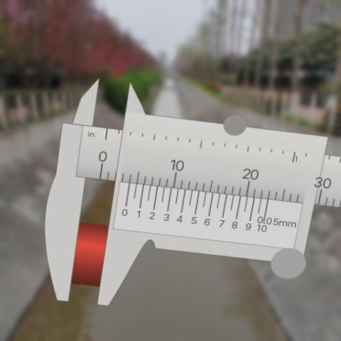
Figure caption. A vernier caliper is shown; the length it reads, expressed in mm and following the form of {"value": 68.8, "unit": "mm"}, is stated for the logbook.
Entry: {"value": 4.0, "unit": "mm"}
